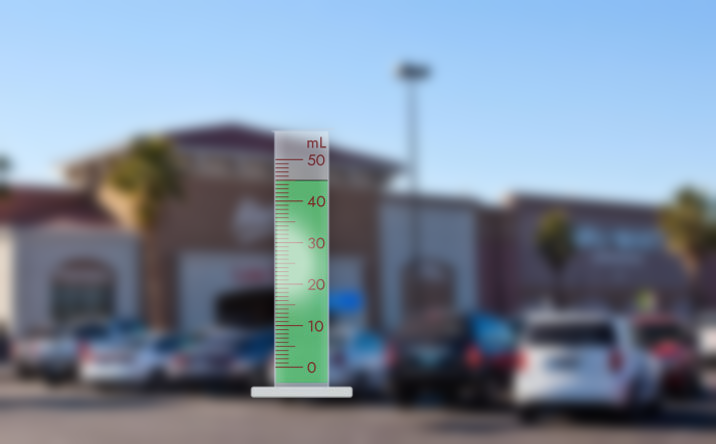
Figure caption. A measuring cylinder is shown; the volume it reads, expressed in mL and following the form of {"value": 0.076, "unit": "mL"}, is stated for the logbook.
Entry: {"value": 45, "unit": "mL"}
